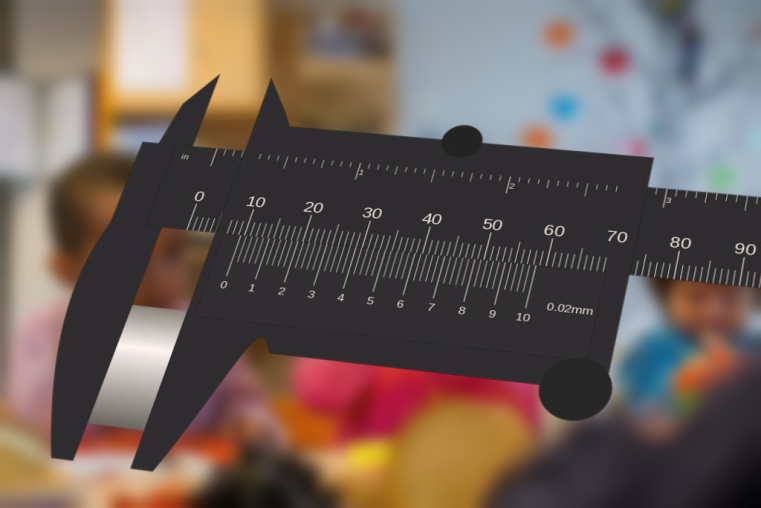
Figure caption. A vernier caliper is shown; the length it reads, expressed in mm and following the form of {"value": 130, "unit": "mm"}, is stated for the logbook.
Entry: {"value": 9.4, "unit": "mm"}
